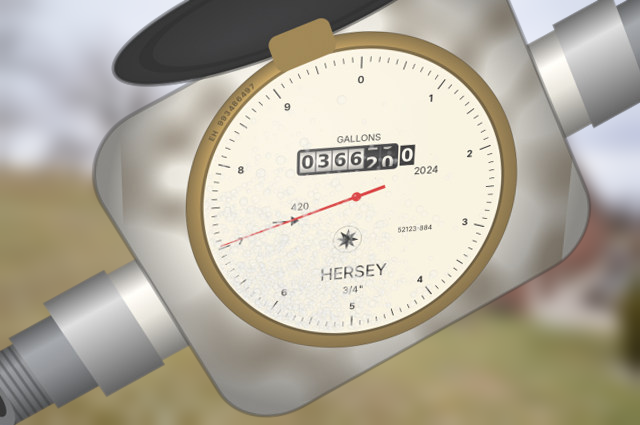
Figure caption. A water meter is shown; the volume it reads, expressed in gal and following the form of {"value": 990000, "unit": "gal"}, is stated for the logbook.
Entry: {"value": 366197.0, "unit": "gal"}
